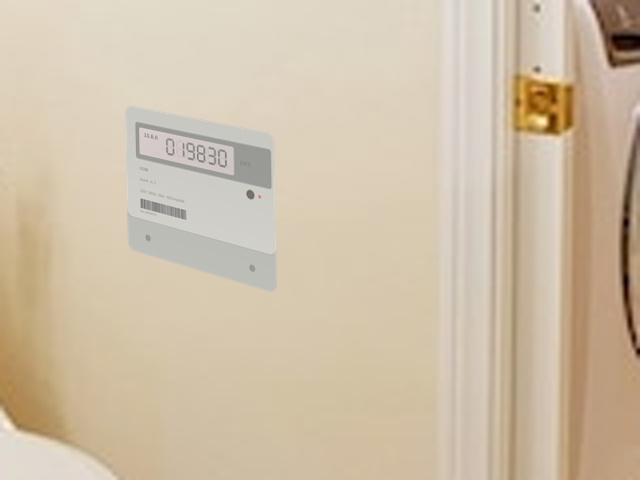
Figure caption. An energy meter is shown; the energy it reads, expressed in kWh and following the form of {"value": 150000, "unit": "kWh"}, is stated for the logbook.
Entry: {"value": 19830, "unit": "kWh"}
